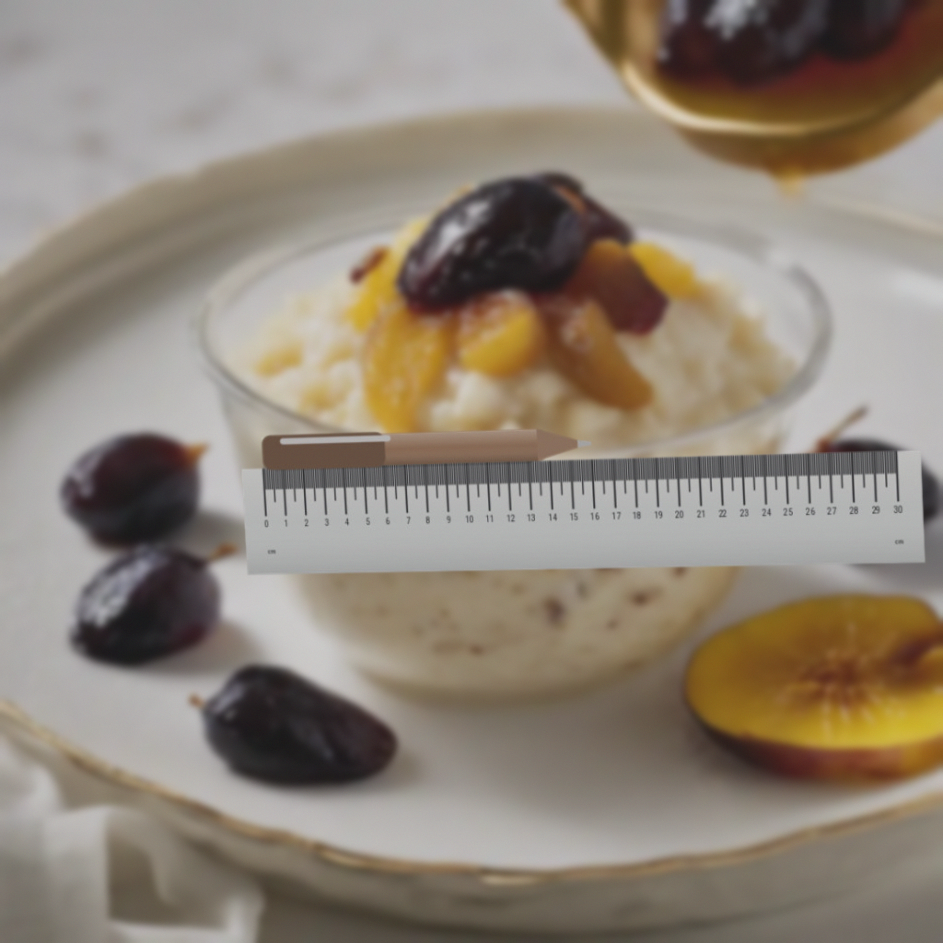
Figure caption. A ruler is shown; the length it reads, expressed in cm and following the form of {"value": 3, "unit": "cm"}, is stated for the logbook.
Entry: {"value": 16, "unit": "cm"}
